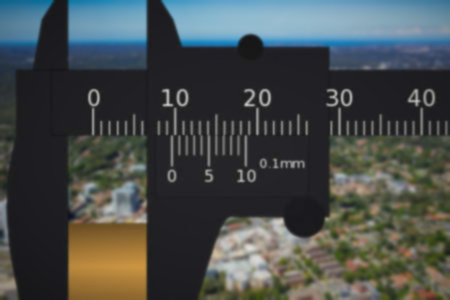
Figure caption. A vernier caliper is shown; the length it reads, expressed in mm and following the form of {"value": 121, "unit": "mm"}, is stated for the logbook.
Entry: {"value": 9.6, "unit": "mm"}
